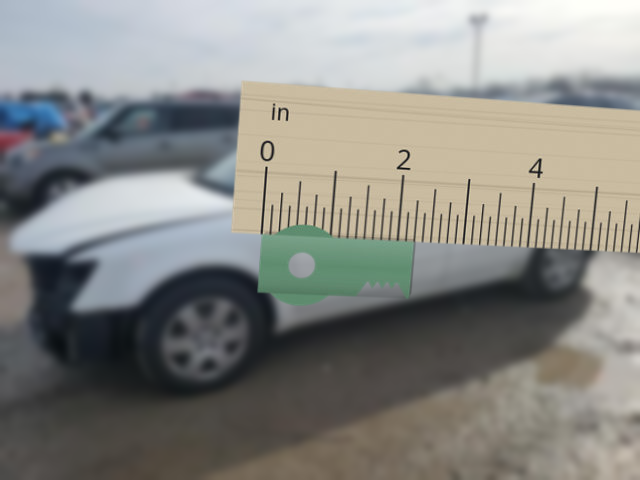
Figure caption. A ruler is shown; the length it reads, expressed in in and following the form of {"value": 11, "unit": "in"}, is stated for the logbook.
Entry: {"value": 2.25, "unit": "in"}
